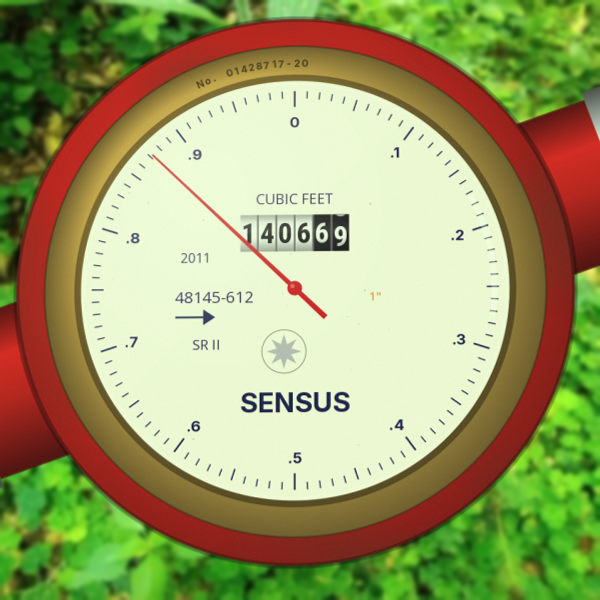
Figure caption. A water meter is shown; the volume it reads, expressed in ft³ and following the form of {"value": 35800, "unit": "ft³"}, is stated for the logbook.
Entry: {"value": 140668.87, "unit": "ft³"}
